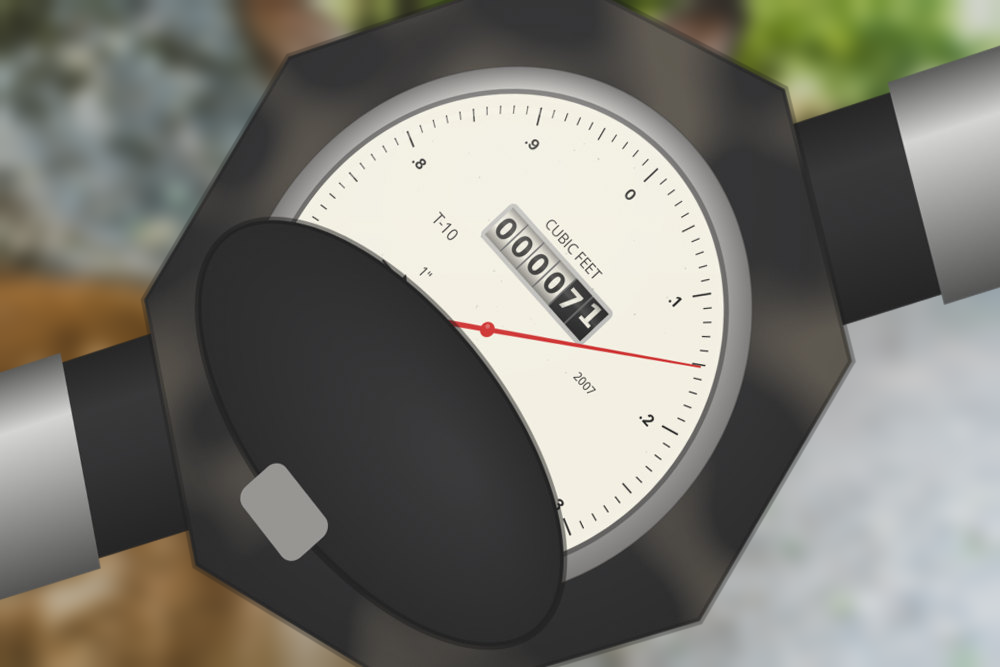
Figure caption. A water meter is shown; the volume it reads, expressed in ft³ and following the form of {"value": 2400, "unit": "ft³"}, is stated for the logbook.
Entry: {"value": 71.15, "unit": "ft³"}
